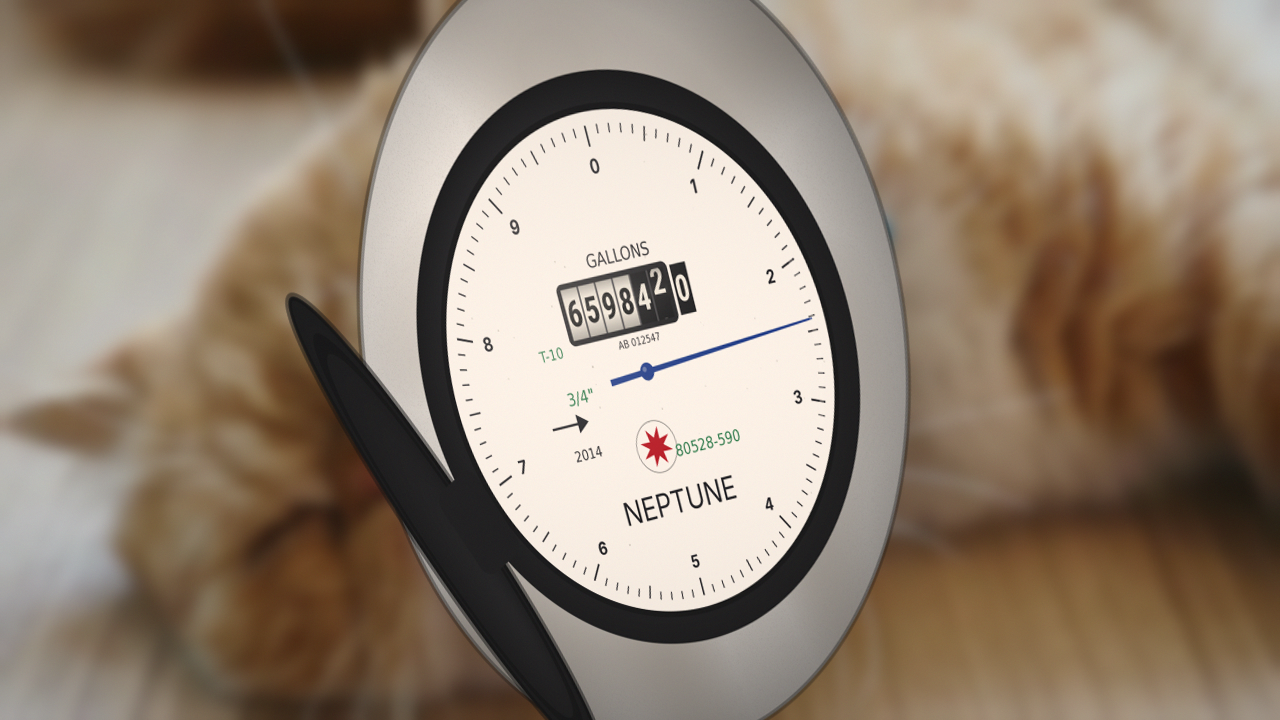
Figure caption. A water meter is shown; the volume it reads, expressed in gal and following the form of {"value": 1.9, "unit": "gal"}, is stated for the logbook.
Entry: {"value": 6598422.4, "unit": "gal"}
